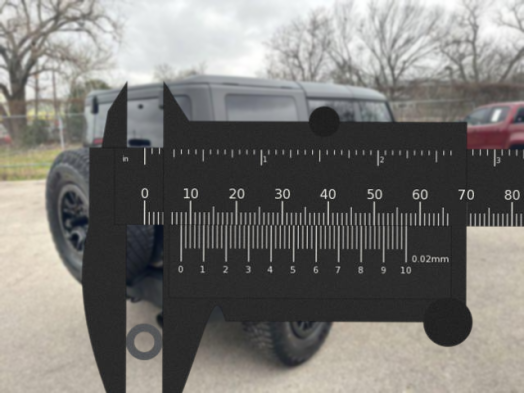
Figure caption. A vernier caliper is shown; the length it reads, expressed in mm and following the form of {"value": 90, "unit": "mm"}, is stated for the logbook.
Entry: {"value": 8.0, "unit": "mm"}
